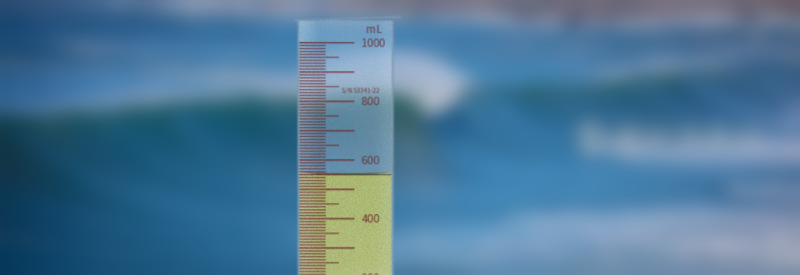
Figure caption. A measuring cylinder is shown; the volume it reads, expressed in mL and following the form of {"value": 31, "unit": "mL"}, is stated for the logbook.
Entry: {"value": 550, "unit": "mL"}
